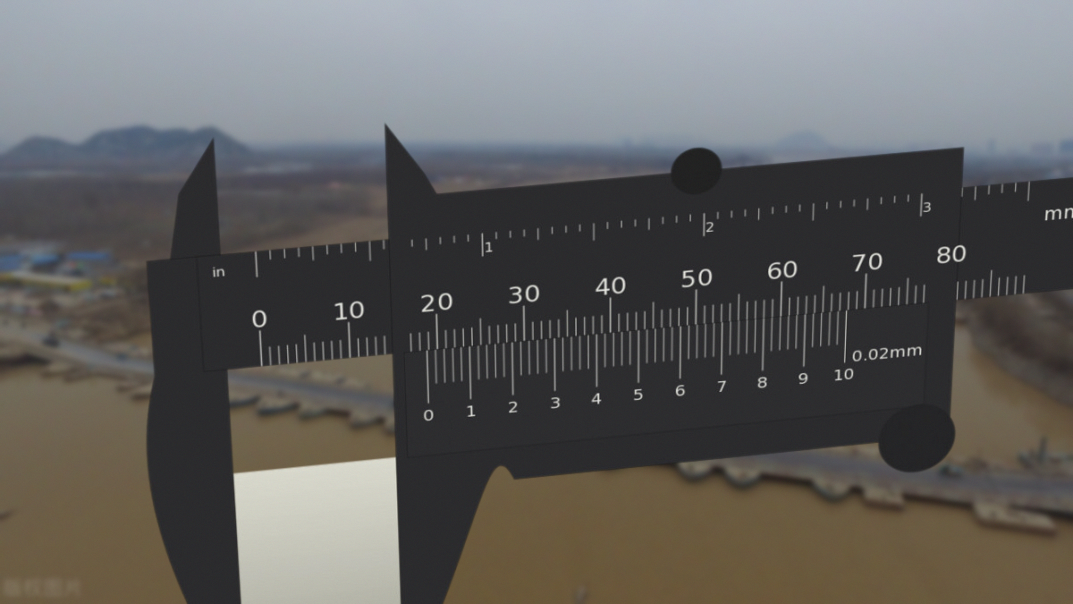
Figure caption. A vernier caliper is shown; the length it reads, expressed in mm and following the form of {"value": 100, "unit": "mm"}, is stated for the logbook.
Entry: {"value": 18.8, "unit": "mm"}
